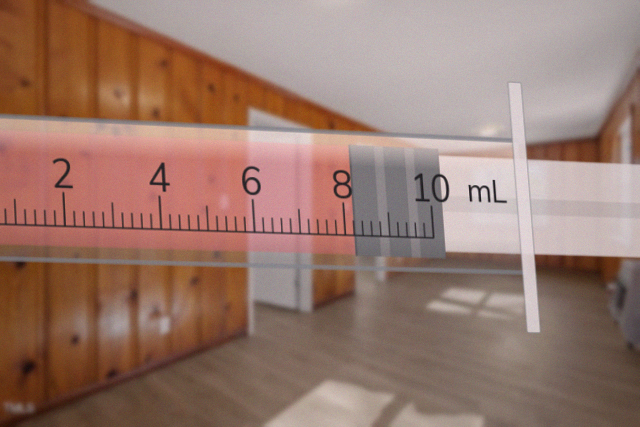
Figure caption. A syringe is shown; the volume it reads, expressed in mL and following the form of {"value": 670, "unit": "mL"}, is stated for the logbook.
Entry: {"value": 8.2, "unit": "mL"}
